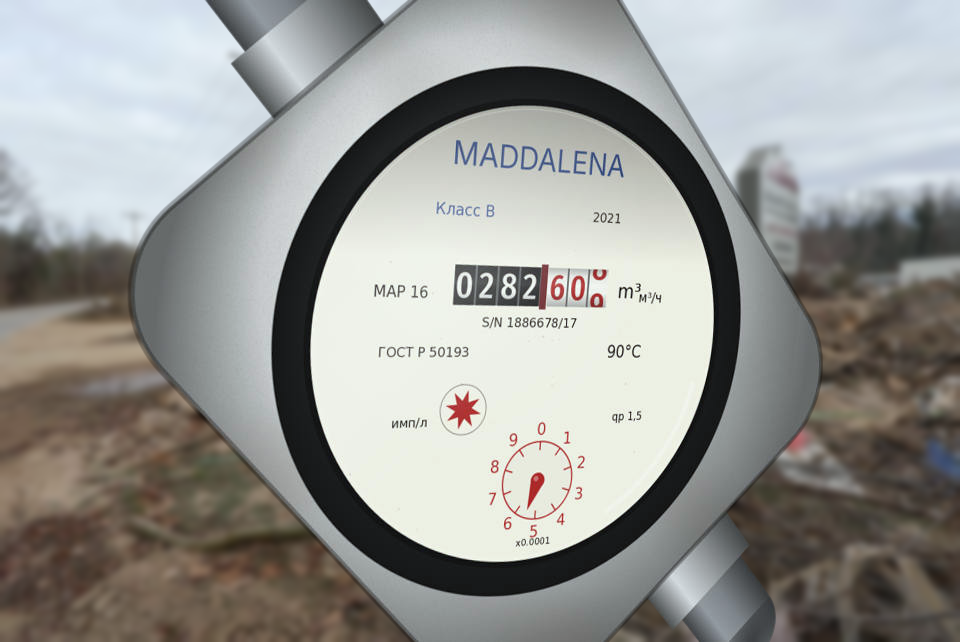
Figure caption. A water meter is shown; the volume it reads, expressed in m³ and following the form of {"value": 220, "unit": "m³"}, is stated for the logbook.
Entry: {"value": 282.6085, "unit": "m³"}
